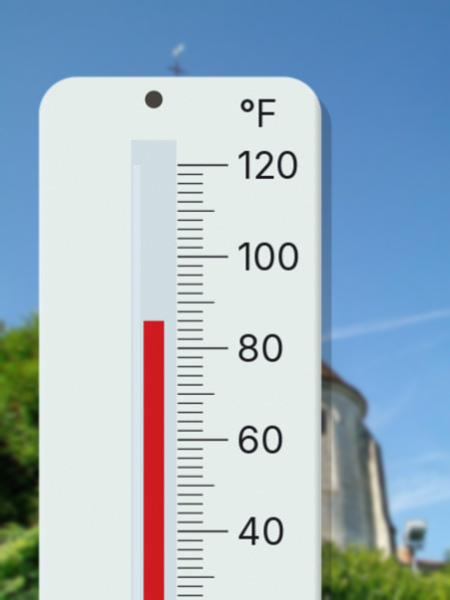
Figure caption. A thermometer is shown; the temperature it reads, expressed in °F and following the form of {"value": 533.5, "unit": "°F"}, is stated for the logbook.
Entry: {"value": 86, "unit": "°F"}
